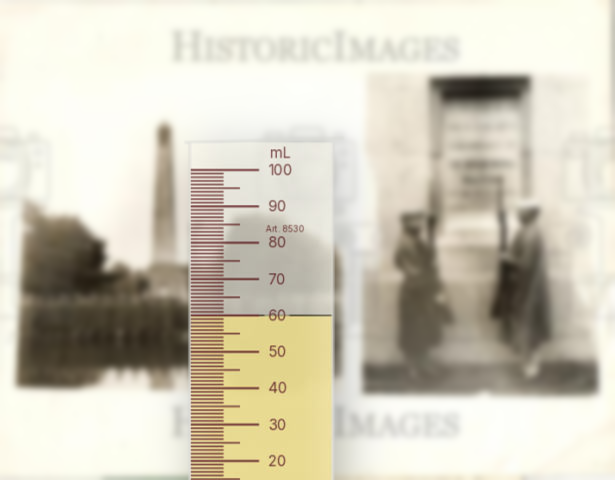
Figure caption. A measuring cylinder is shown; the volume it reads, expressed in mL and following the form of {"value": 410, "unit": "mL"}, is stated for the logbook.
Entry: {"value": 60, "unit": "mL"}
